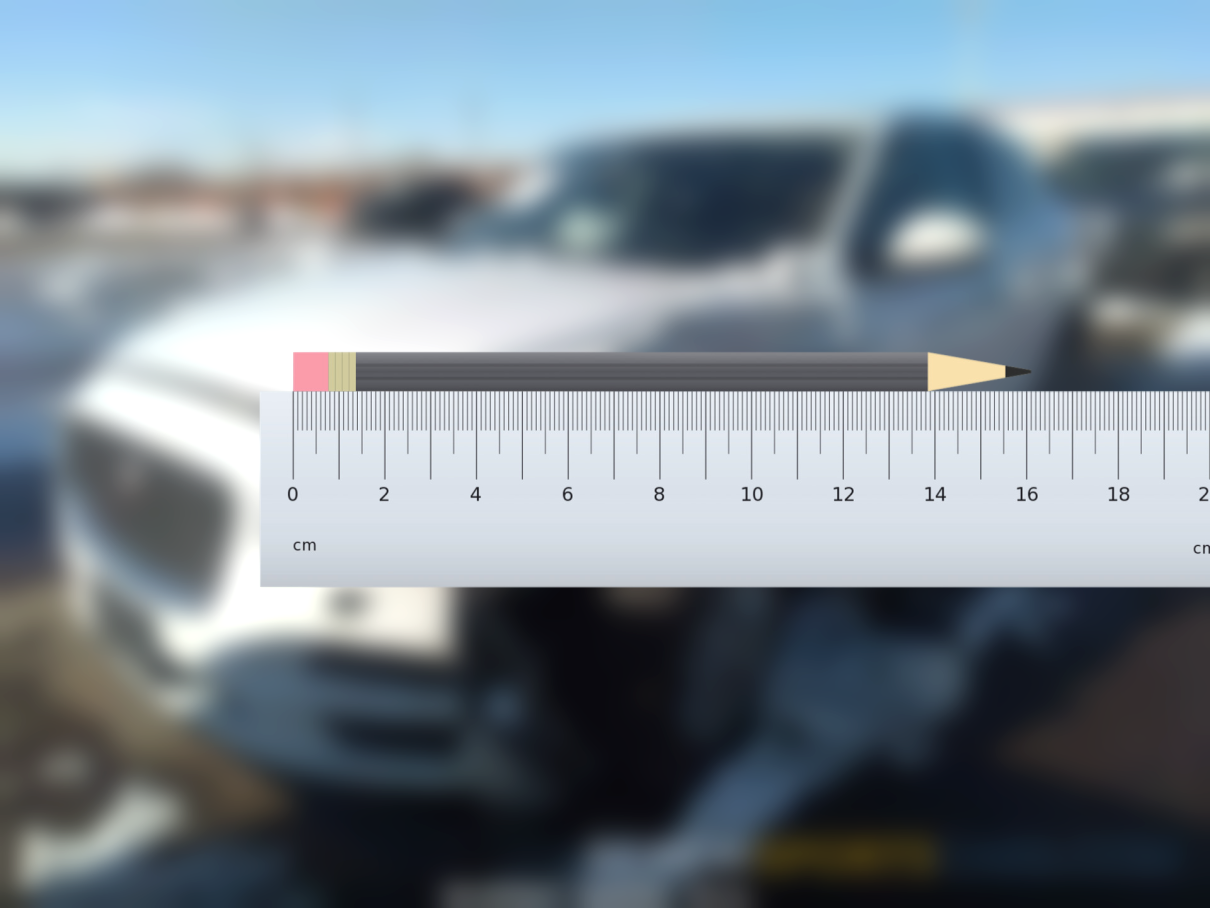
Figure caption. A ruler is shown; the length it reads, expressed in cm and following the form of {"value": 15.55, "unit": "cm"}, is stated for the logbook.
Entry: {"value": 16.1, "unit": "cm"}
